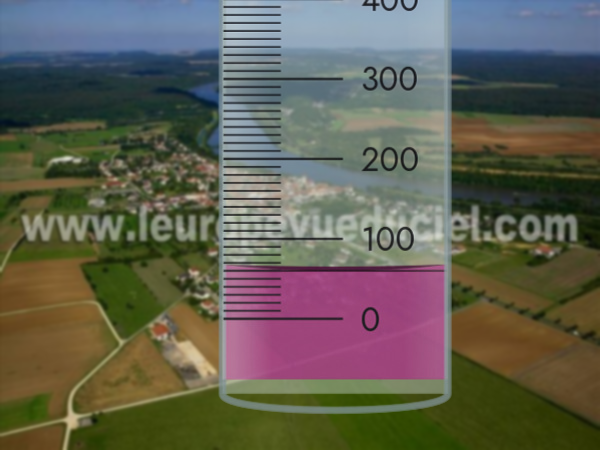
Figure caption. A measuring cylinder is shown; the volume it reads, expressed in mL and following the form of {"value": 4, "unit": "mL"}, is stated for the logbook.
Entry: {"value": 60, "unit": "mL"}
